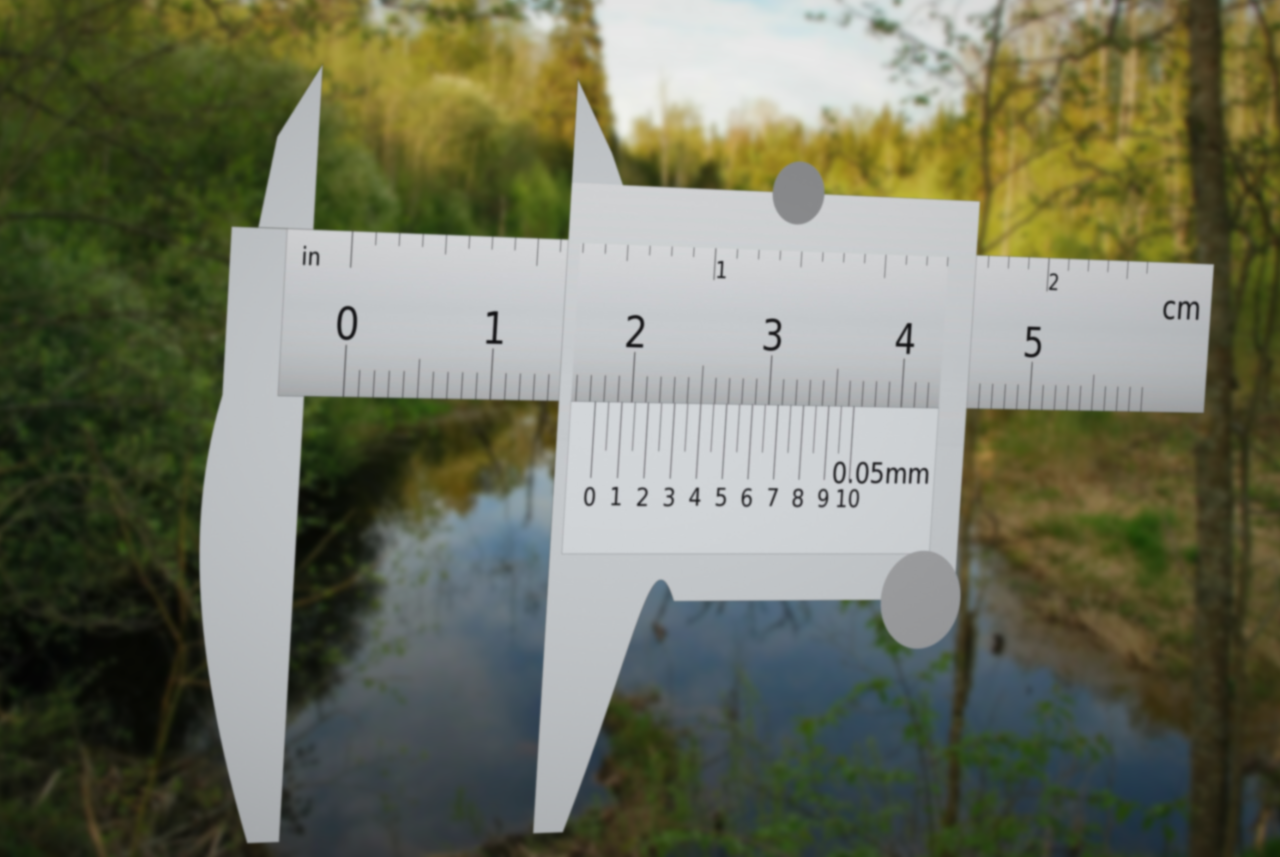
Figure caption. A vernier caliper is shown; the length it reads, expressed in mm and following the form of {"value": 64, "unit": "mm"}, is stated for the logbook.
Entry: {"value": 17.4, "unit": "mm"}
